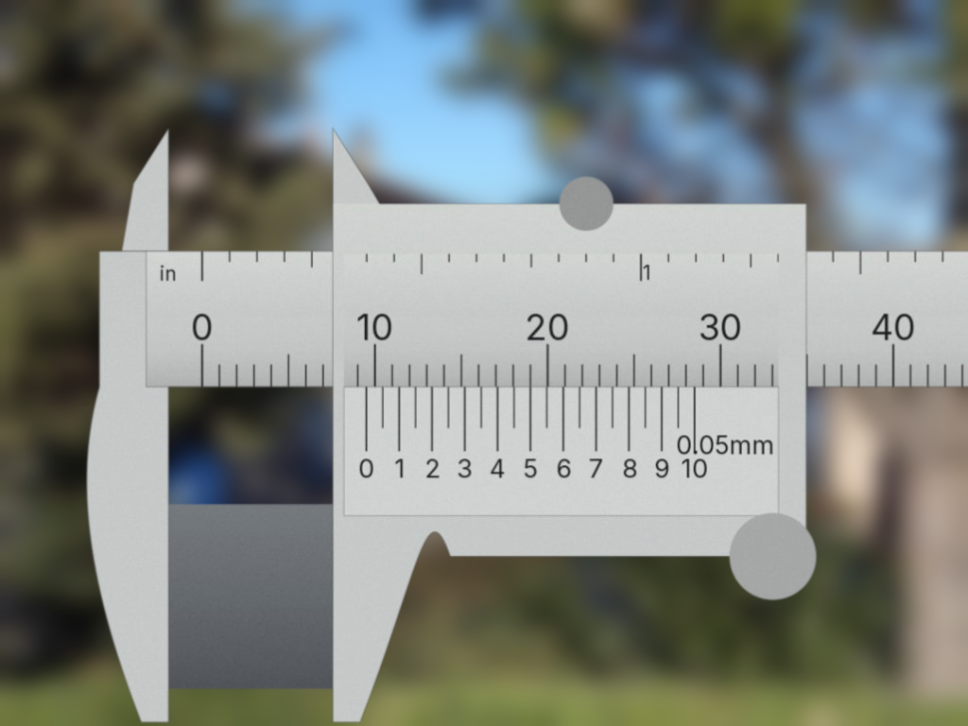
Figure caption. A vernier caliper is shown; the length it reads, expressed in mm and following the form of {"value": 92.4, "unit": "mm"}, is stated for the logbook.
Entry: {"value": 9.5, "unit": "mm"}
